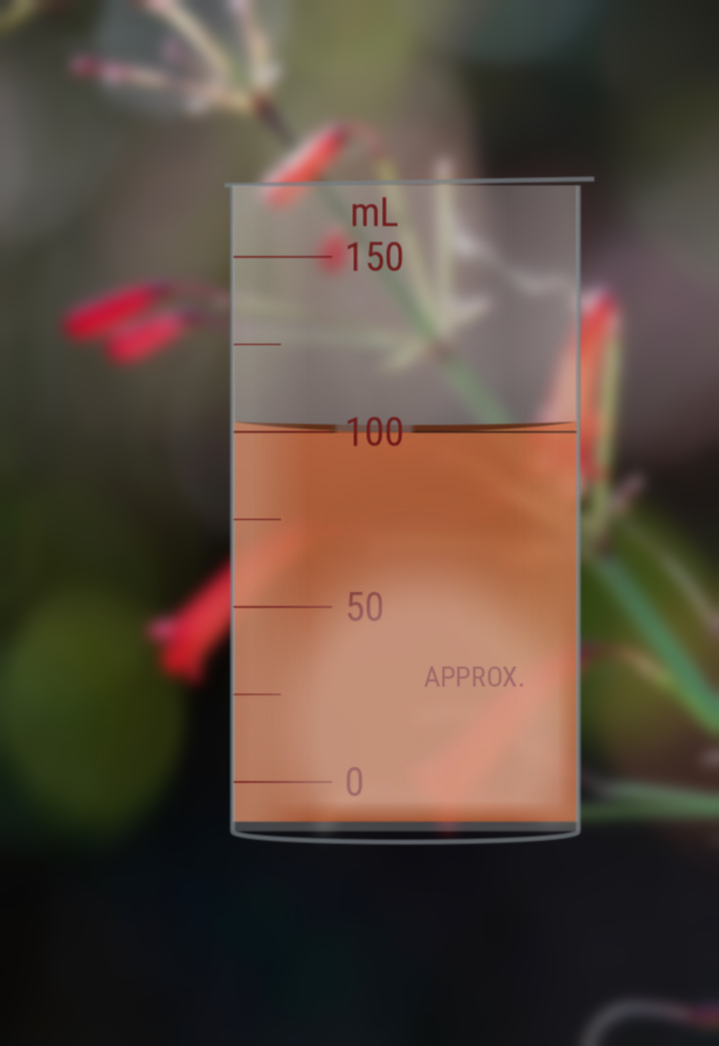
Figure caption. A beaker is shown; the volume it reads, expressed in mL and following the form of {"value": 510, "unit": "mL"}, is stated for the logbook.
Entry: {"value": 100, "unit": "mL"}
